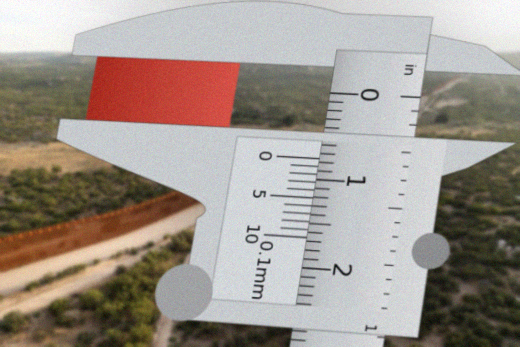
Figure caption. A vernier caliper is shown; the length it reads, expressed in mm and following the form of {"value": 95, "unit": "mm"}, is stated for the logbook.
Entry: {"value": 7.6, "unit": "mm"}
